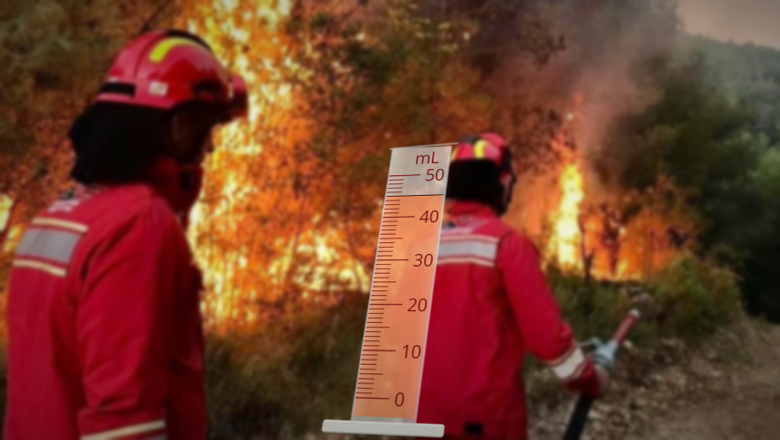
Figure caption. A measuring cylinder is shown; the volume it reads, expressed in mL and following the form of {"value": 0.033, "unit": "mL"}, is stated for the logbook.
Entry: {"value": 45, "unit": "mL"}
